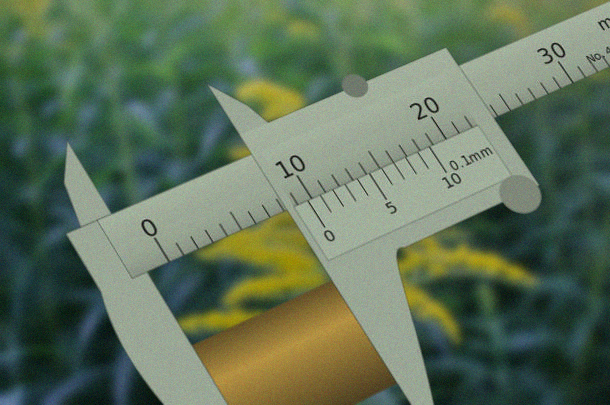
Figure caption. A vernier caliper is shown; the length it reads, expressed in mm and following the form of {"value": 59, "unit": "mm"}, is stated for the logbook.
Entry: {"value": 9.7, "unit": "mm"}
